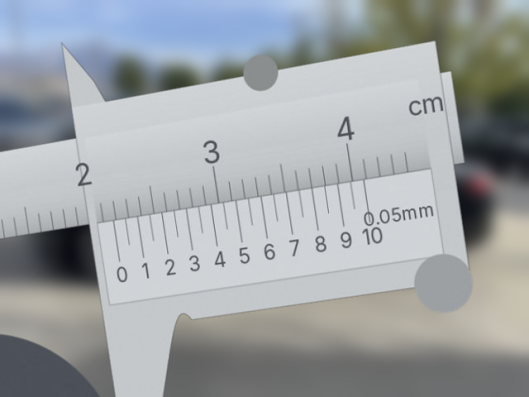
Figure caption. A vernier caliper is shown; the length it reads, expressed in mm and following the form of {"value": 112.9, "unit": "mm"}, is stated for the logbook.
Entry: {"value": 21.8, "unit": "mm"}
